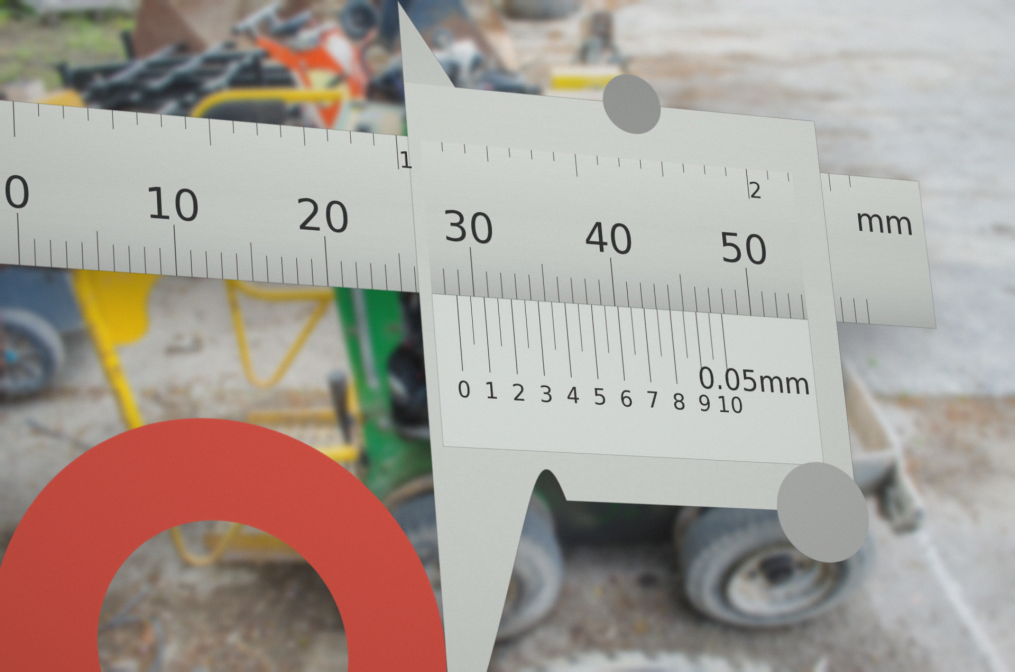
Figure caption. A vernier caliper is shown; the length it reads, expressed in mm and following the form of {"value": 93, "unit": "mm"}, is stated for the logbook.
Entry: {"value": 28.8, "unit": "mm"}
